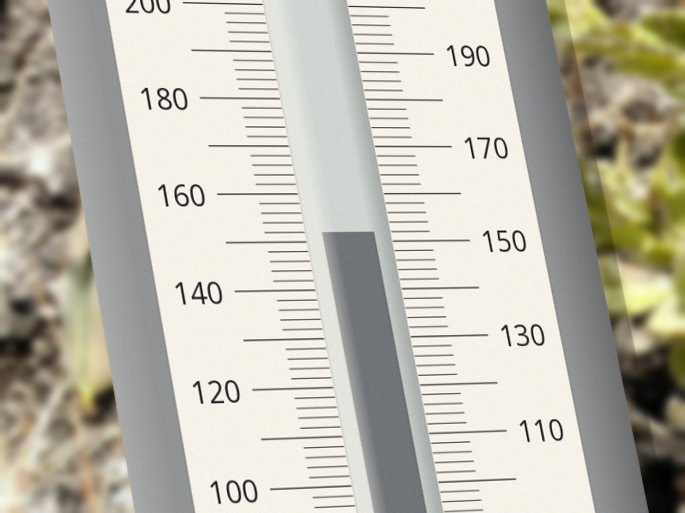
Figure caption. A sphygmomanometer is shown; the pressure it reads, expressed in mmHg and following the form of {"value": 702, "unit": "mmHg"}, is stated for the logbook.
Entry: {"value": 152, "unit": "mmHg"}
